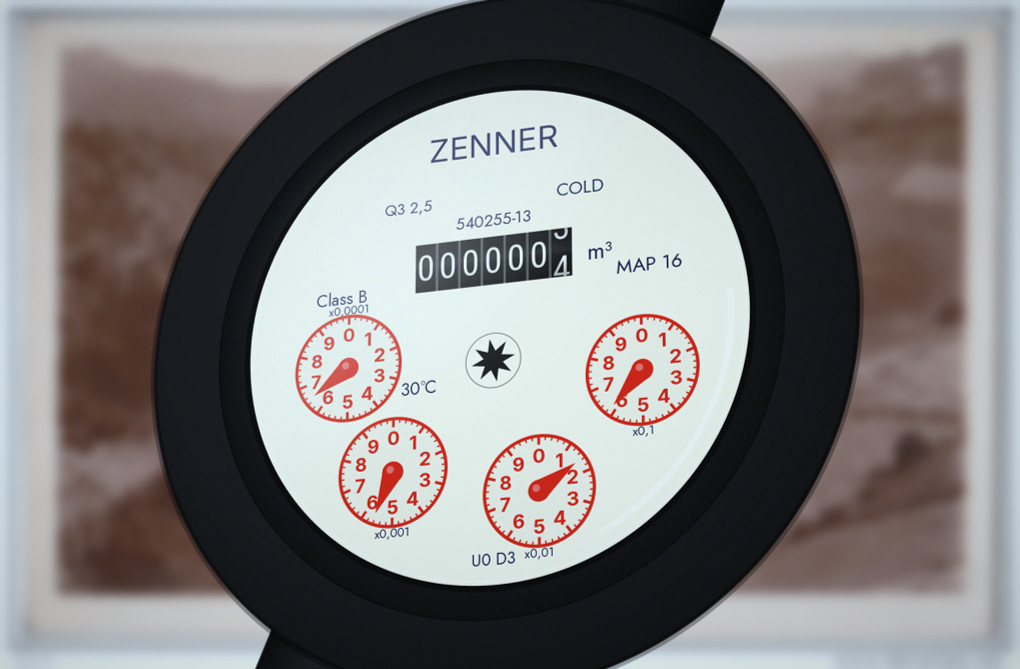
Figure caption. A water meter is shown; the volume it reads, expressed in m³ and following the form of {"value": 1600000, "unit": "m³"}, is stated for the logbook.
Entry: {"value": 3.6156, "unit": "m³"}
